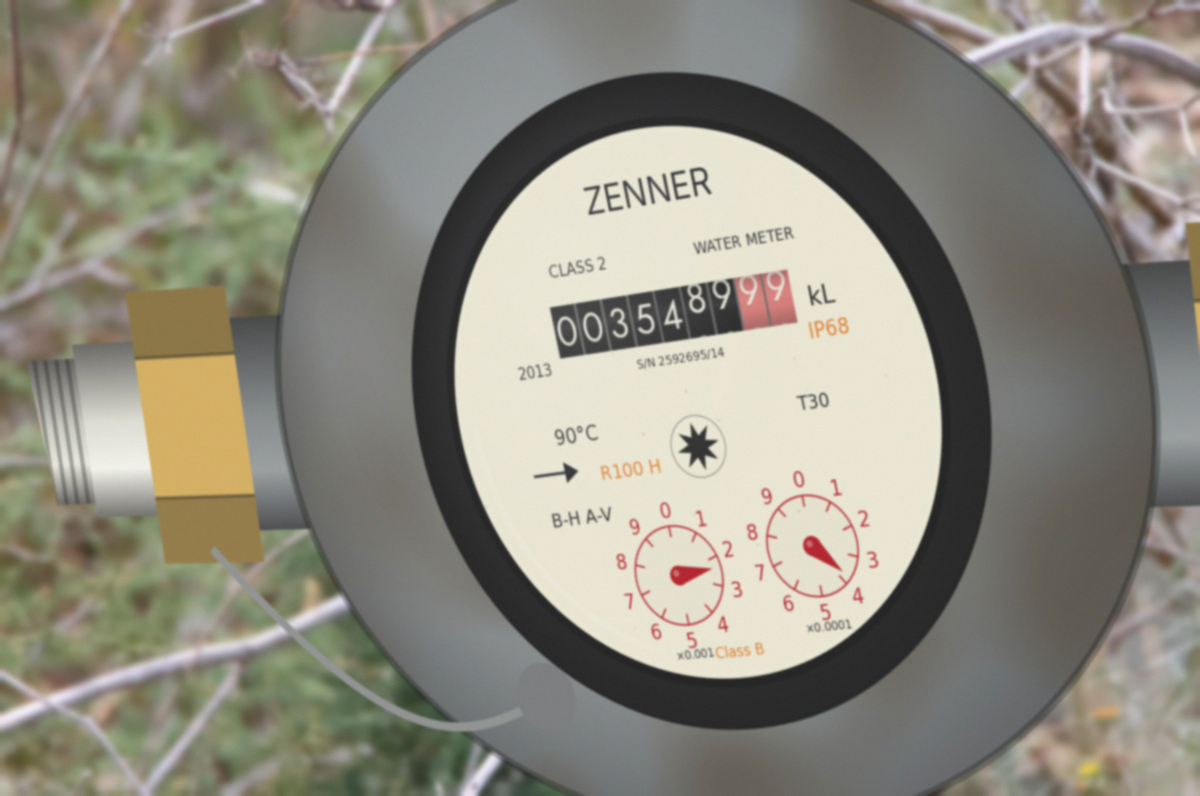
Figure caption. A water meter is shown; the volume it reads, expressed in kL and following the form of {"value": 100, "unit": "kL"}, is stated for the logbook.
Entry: {"value": 35489.9923, "unit": "kL"}
